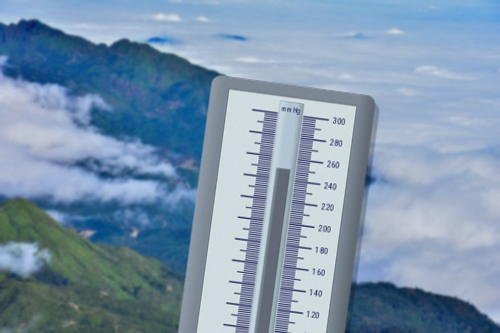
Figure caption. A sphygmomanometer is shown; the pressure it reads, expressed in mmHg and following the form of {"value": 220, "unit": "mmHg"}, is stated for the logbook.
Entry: {"value": 250, "unit": "mmHg"}
